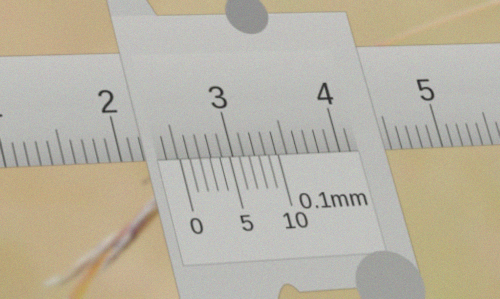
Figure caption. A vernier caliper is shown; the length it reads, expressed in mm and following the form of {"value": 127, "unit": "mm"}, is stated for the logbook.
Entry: {"value": 25.2, "unit": "mm"}
